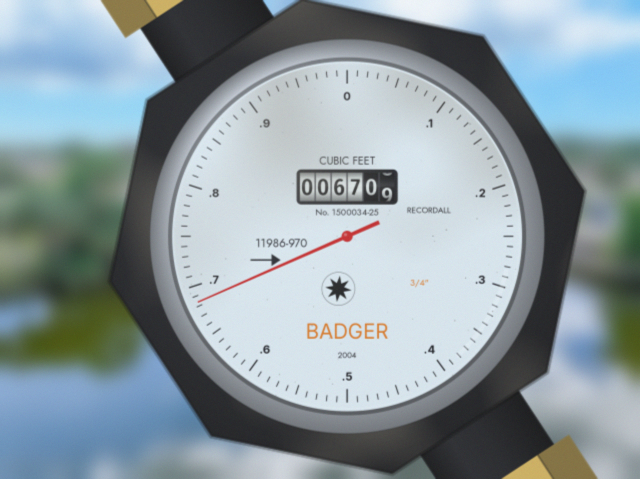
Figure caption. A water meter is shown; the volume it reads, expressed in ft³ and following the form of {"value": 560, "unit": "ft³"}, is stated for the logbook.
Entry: {"value": 6708.68, "unit": "ft³"}
